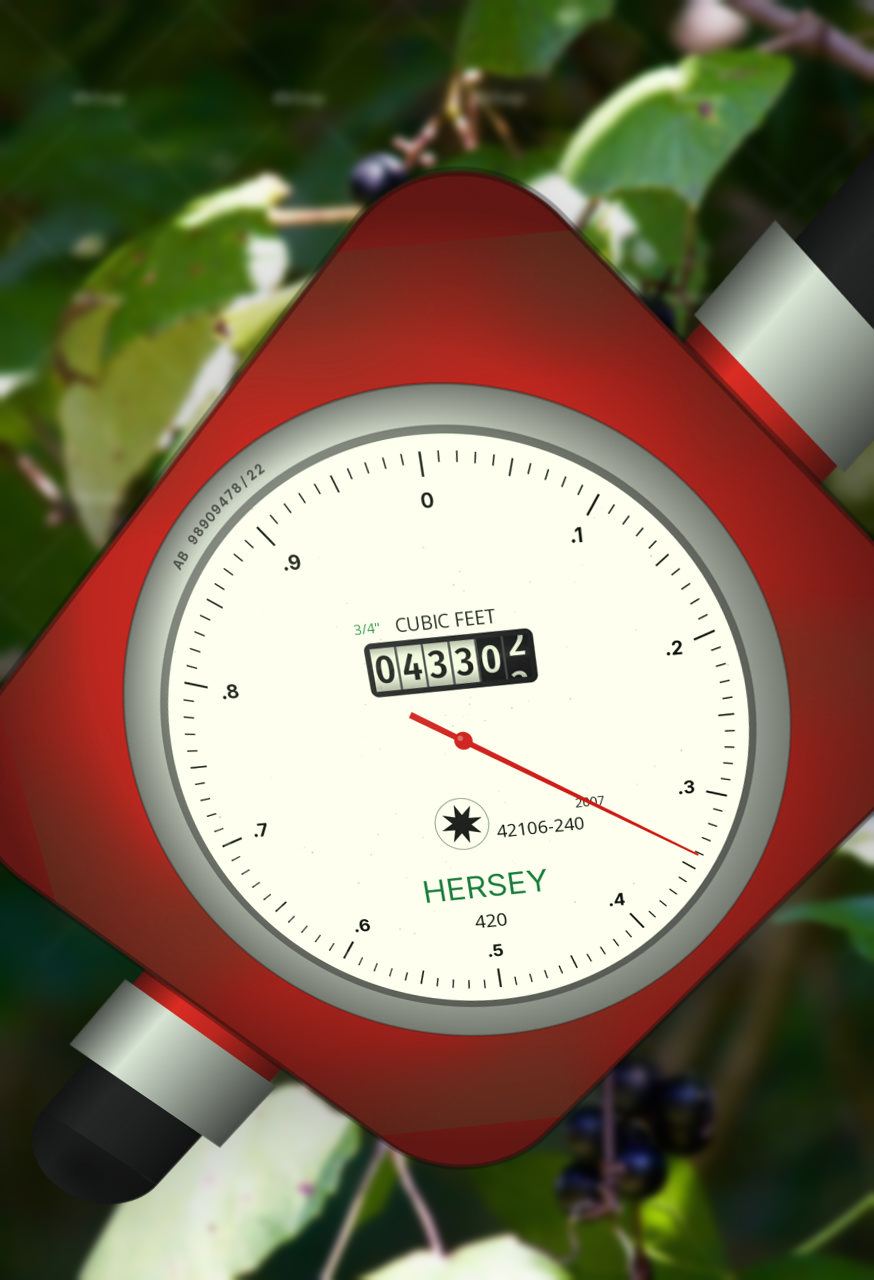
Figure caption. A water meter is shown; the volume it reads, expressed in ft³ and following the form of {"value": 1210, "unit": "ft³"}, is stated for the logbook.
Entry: {"value": 43302.34, "unit": "ft³"}
